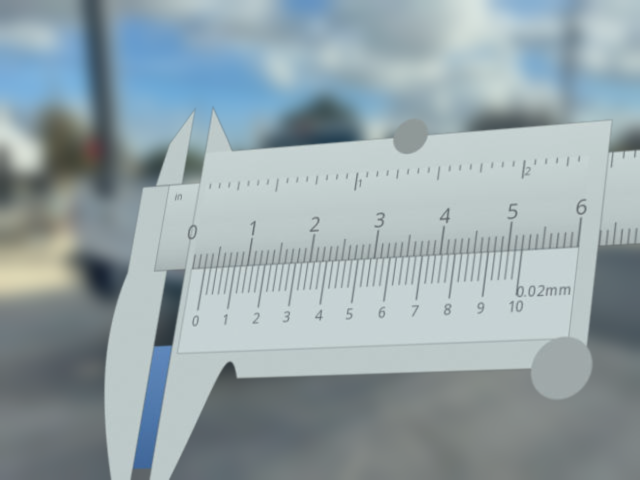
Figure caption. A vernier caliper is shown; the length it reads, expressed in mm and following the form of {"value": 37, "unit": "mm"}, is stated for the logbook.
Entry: {"value": 3.0, "unit": "mm"}
